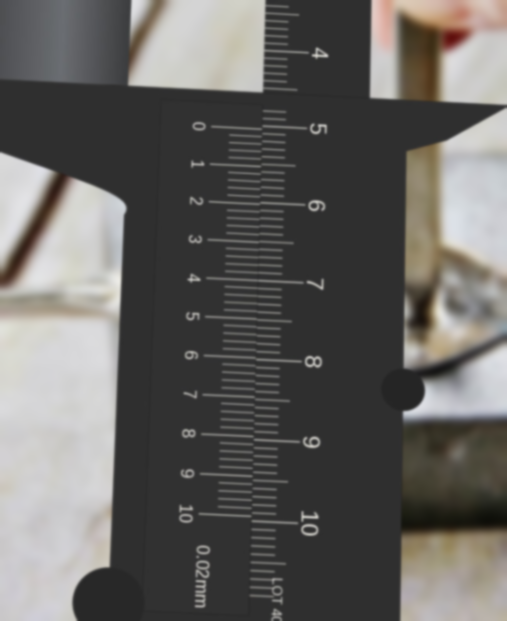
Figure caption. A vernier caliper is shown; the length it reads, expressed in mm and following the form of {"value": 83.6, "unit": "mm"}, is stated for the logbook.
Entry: {"value": 50.4, "unit": "mm"}
